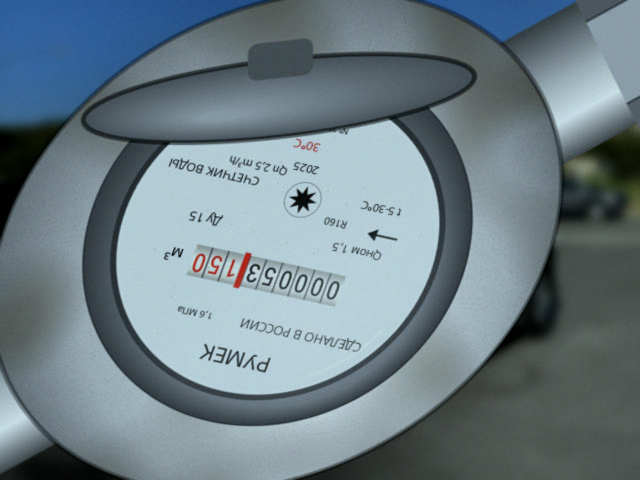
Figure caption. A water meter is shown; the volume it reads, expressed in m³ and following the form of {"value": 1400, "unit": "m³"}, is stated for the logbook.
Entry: {"value": 53.150, "unit": "m³"}
